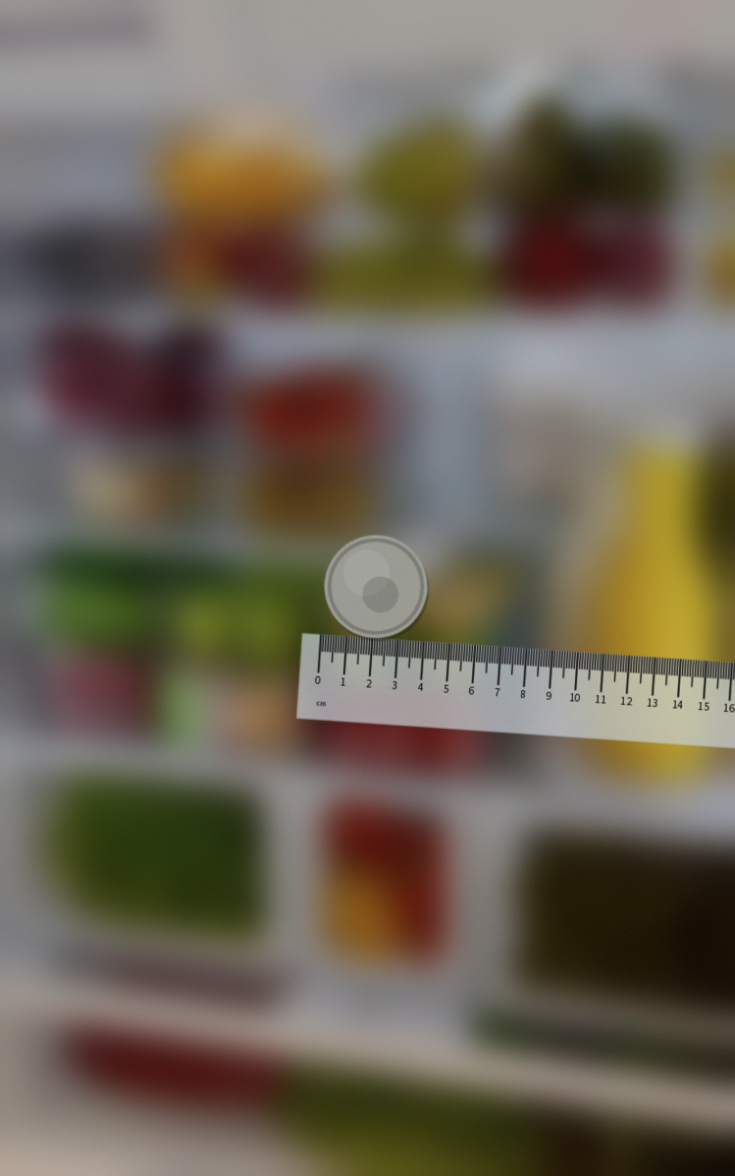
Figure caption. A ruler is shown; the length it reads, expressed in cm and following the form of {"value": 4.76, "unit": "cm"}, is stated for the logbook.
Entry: {"value": 4, "unit": "cm"}
